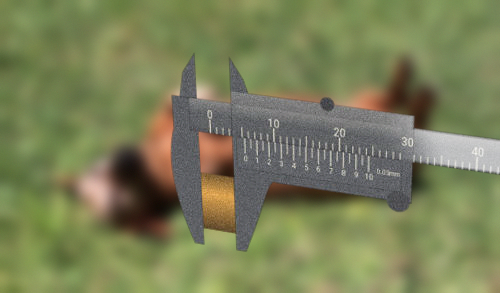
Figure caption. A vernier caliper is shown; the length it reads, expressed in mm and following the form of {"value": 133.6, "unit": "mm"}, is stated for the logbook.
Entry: {"value": 5.4, "unit": "mm"}
